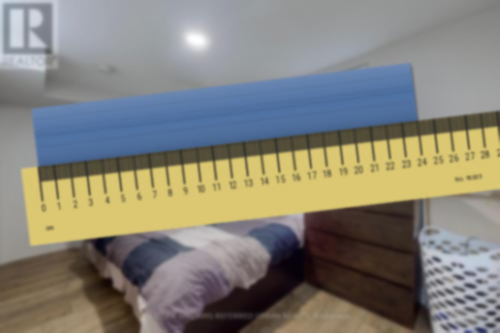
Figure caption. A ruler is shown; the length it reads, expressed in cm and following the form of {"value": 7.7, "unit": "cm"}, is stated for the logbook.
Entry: {"value": 24, "unit": "cm"}
